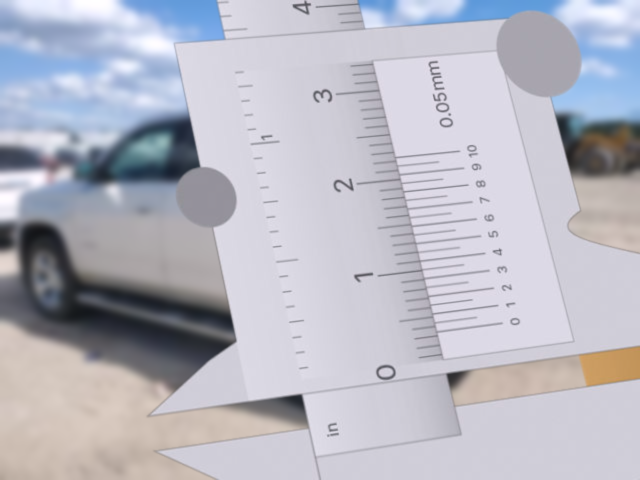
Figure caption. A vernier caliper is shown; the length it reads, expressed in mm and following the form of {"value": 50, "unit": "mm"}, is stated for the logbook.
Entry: {"value": 3.4, "unit": "mm"}
